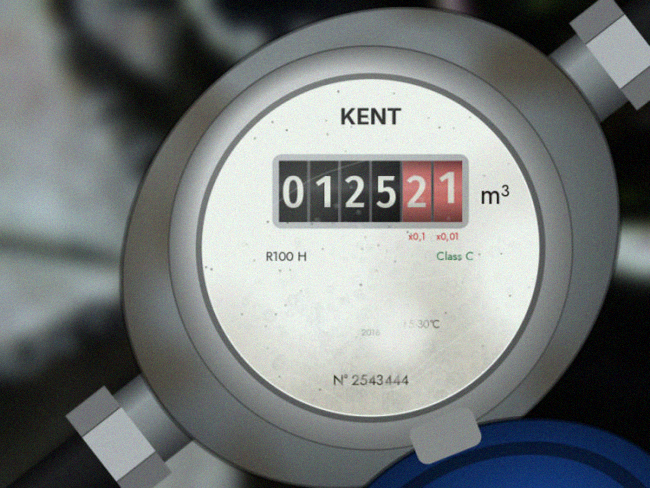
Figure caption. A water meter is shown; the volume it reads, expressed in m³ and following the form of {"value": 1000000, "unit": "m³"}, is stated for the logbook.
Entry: {"value": 125.21, "unit": "m³"}
